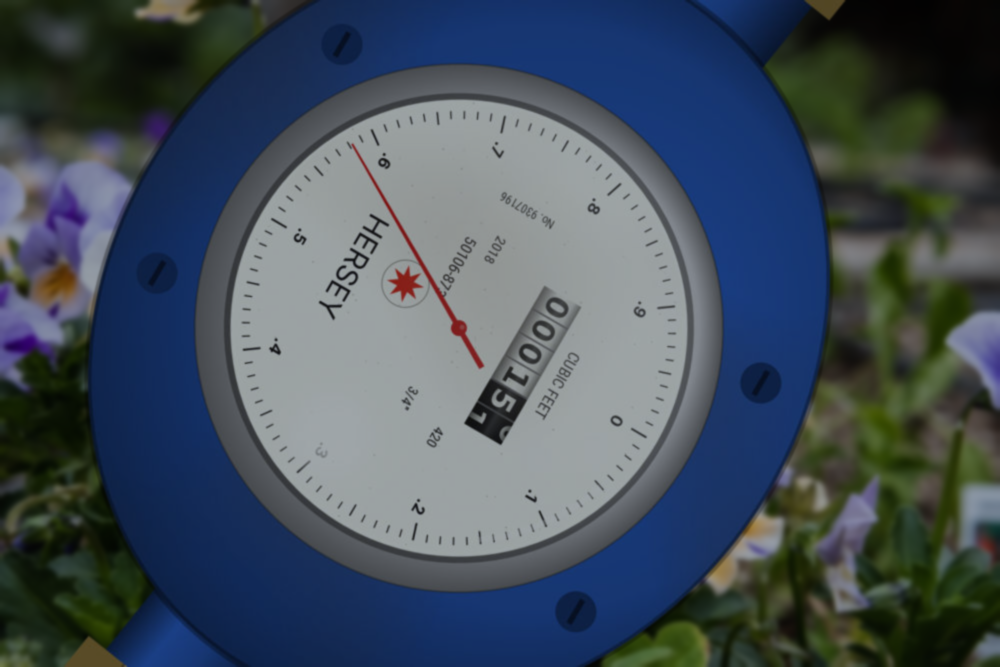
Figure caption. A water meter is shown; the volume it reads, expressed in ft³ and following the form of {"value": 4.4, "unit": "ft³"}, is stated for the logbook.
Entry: {"value": 150.58, "unit": "ft³"}
